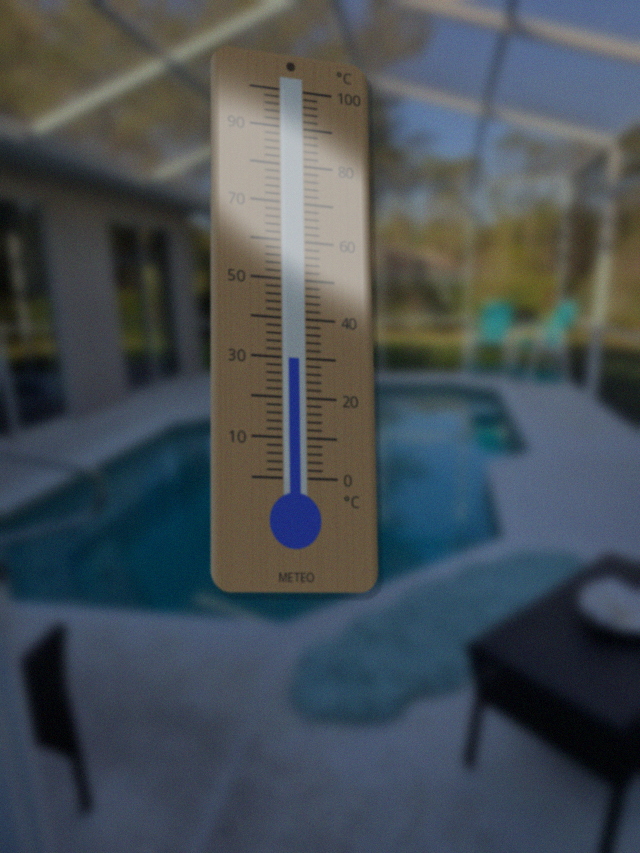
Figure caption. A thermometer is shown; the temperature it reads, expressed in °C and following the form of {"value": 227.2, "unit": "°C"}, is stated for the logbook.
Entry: {"value": 30, "unit": "°C"}
